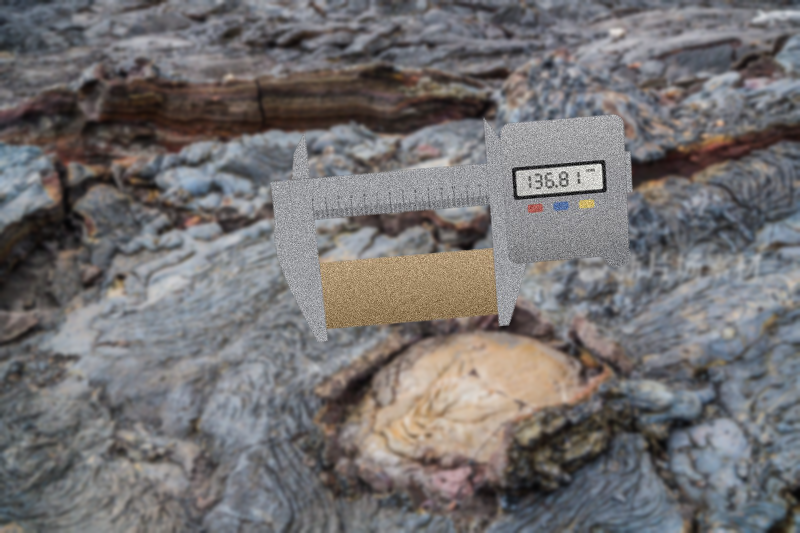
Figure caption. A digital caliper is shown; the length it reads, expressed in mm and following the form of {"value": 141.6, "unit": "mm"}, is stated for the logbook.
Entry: {"value": 136.81, "unit": "mm"}
